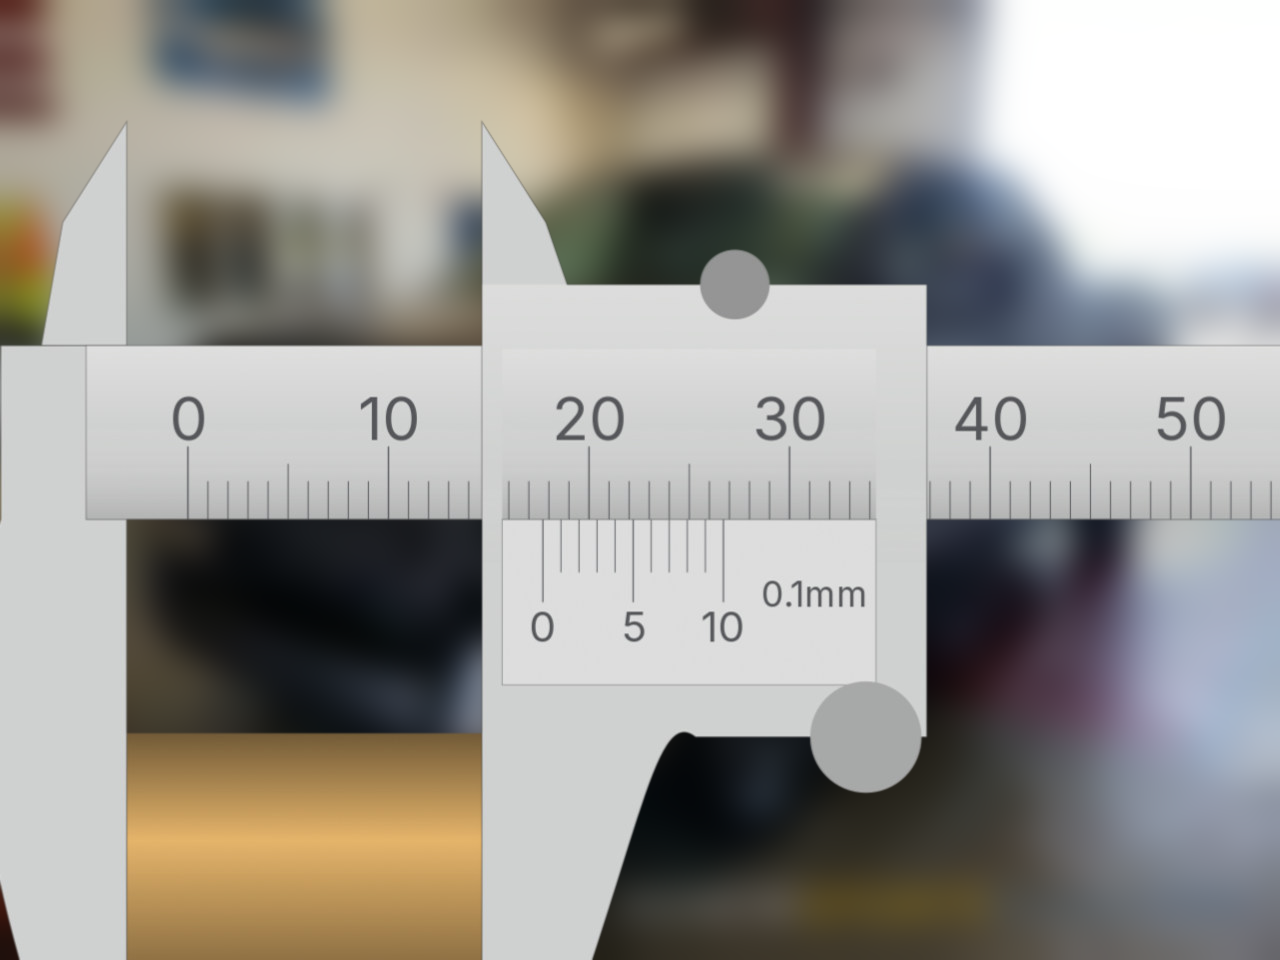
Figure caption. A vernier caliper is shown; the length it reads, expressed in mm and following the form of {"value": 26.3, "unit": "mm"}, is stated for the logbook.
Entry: {"value": 17.7, "unit": "mm"}
